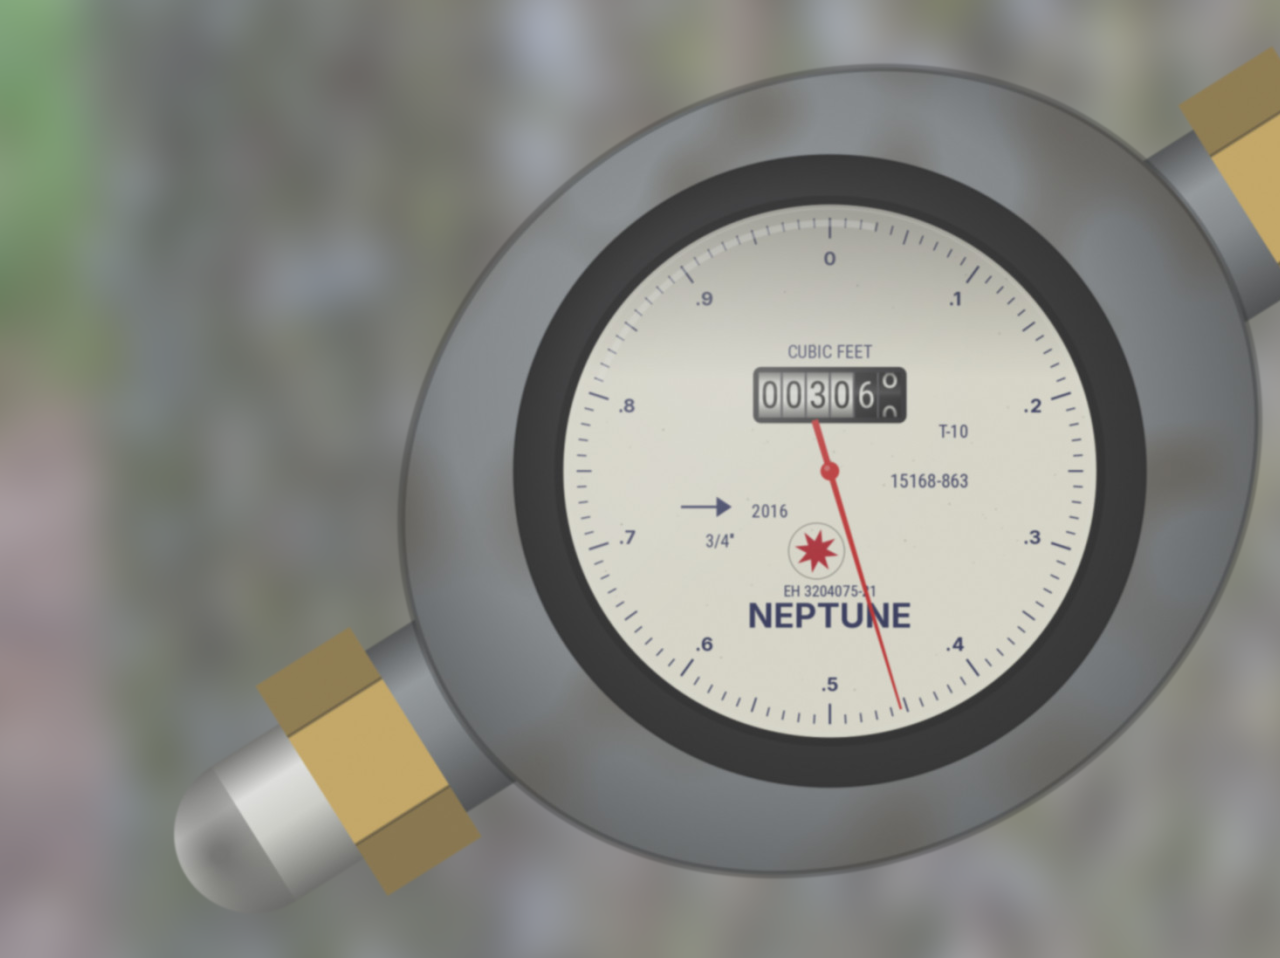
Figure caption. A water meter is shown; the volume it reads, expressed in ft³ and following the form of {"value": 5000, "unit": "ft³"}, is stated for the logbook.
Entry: {"value": 3068.45, "unit": "ft³"}
